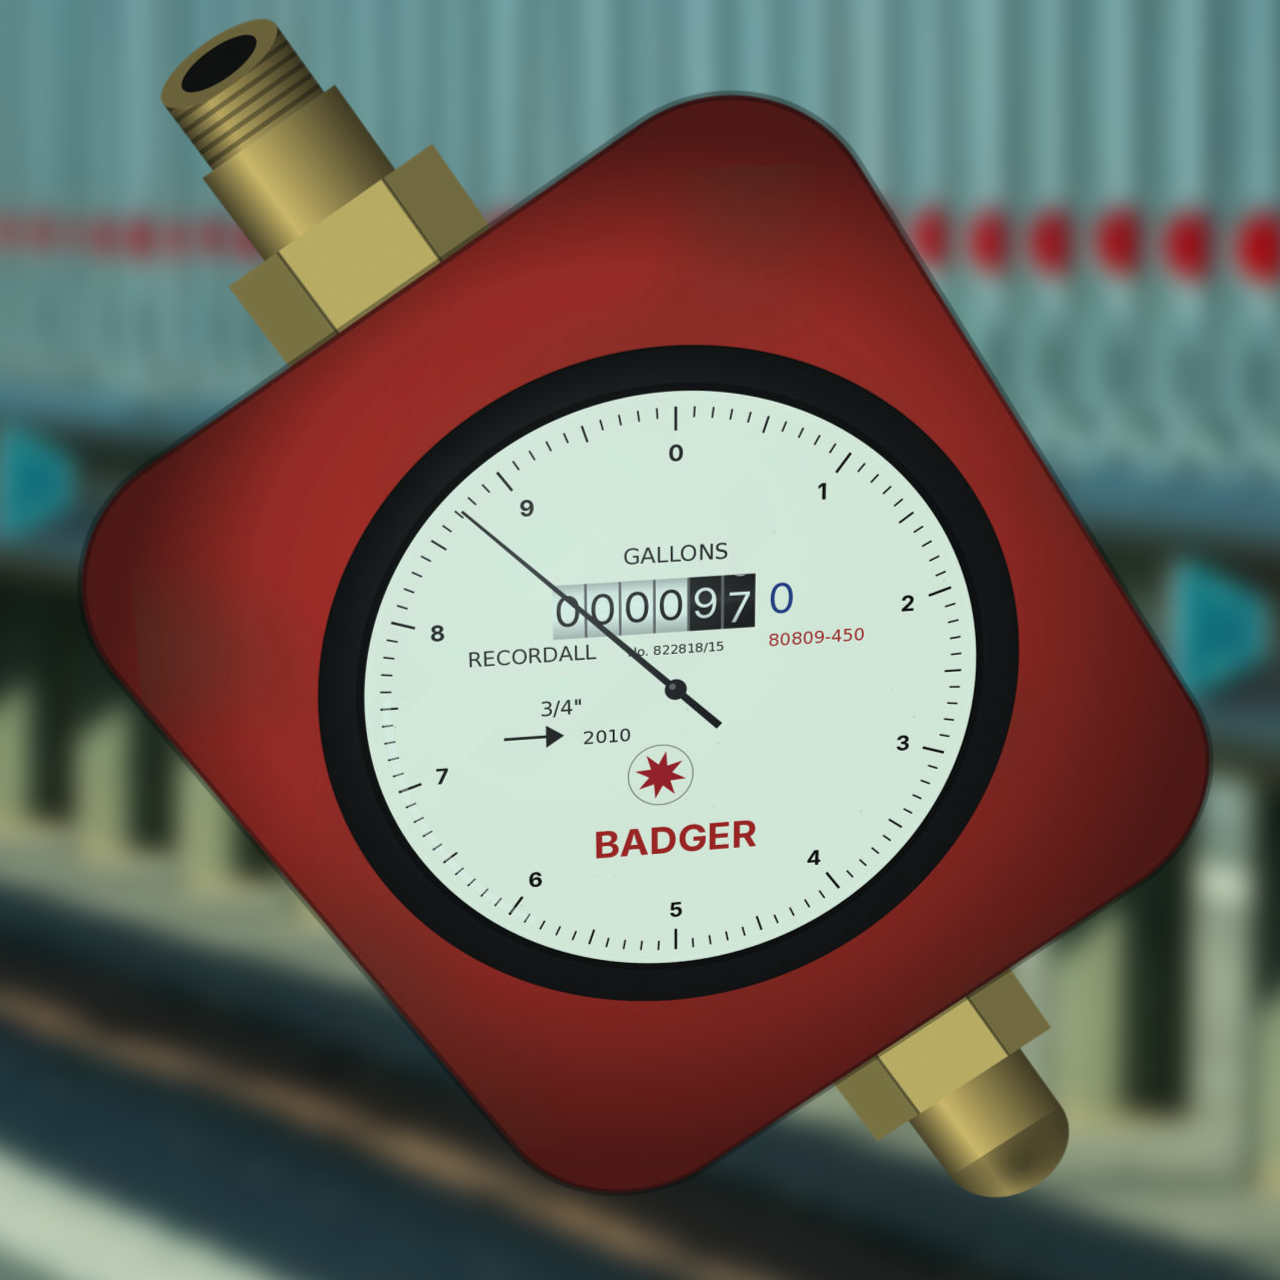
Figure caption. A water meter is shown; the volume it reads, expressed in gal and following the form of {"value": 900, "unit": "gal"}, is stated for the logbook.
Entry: {"value": 968.7, "unit": "gal"}
